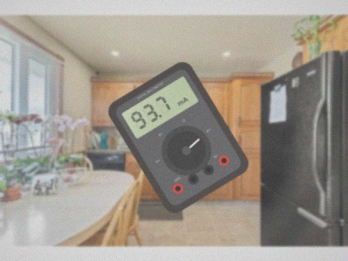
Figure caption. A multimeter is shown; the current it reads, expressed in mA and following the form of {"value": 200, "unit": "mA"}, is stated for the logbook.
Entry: {"value": 93.7, "unit": "mA"}
